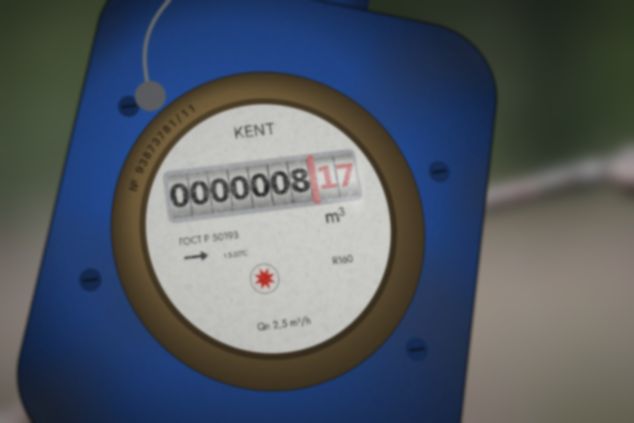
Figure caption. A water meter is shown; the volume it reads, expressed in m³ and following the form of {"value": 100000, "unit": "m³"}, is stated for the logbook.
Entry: {"value": 8.17, "unit": "m³"}
